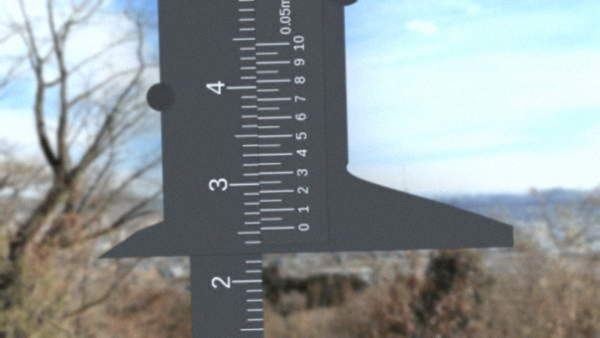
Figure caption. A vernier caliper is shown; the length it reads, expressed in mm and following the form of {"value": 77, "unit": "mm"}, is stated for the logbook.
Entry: {"value": 25.4, "unit": "mm"}
